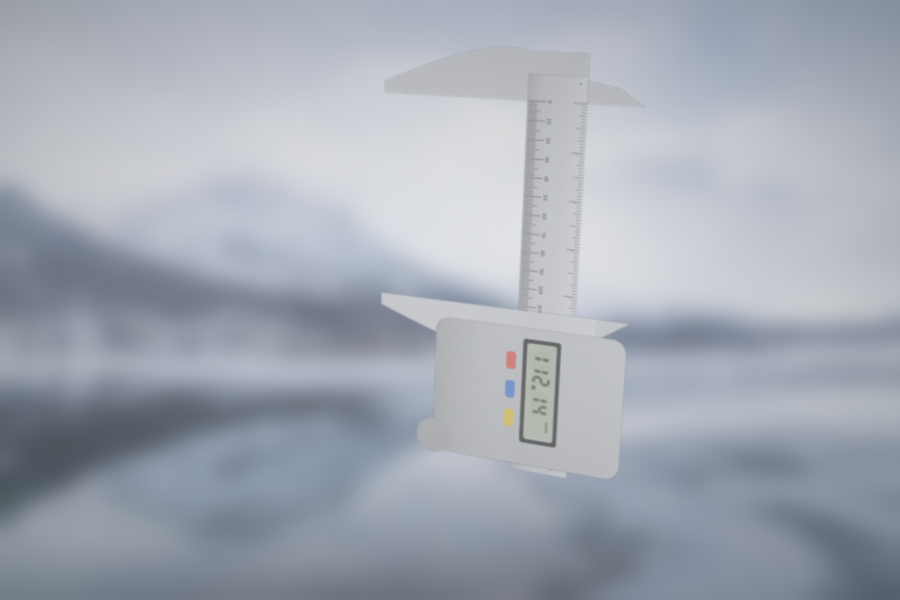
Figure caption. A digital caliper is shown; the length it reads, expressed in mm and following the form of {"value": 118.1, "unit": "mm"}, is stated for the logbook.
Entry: {"value": 112.14, "unit": "mm"}
